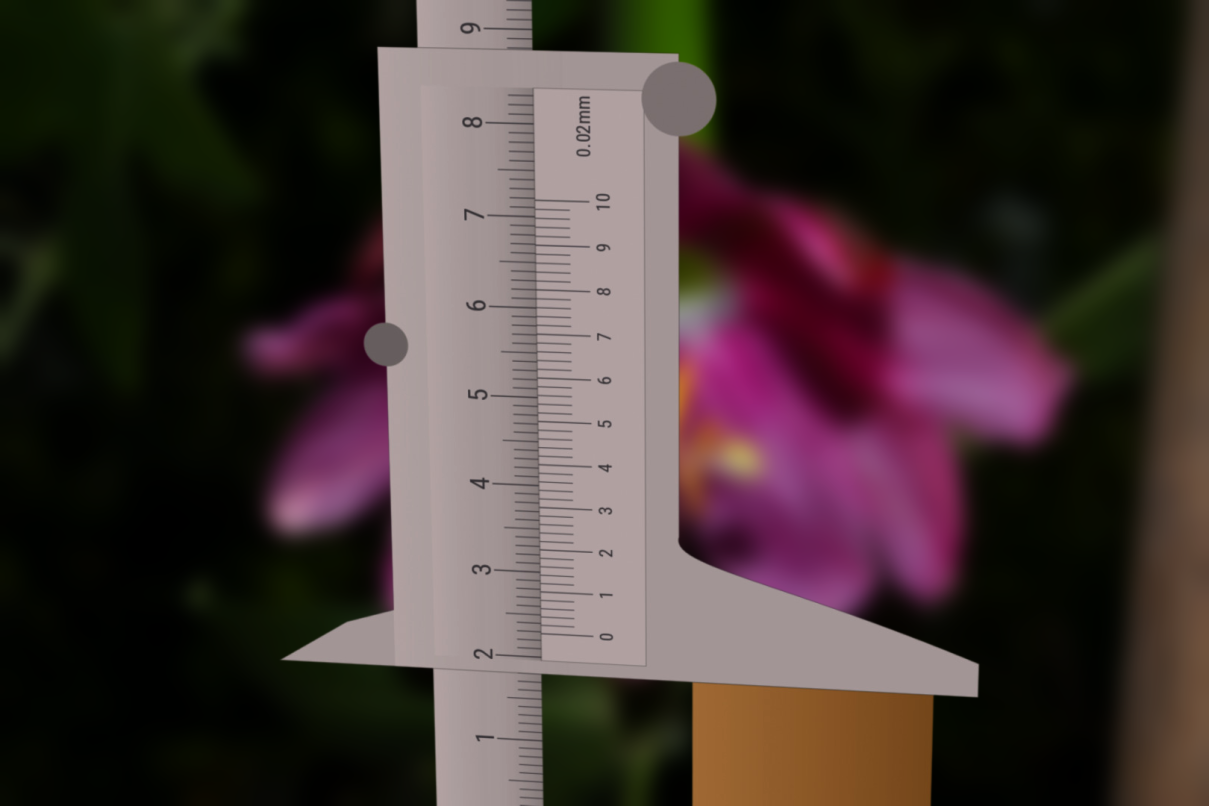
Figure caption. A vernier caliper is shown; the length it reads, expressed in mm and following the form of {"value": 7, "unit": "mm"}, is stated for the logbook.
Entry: {"value": 22.8, "unit": "mm"}
